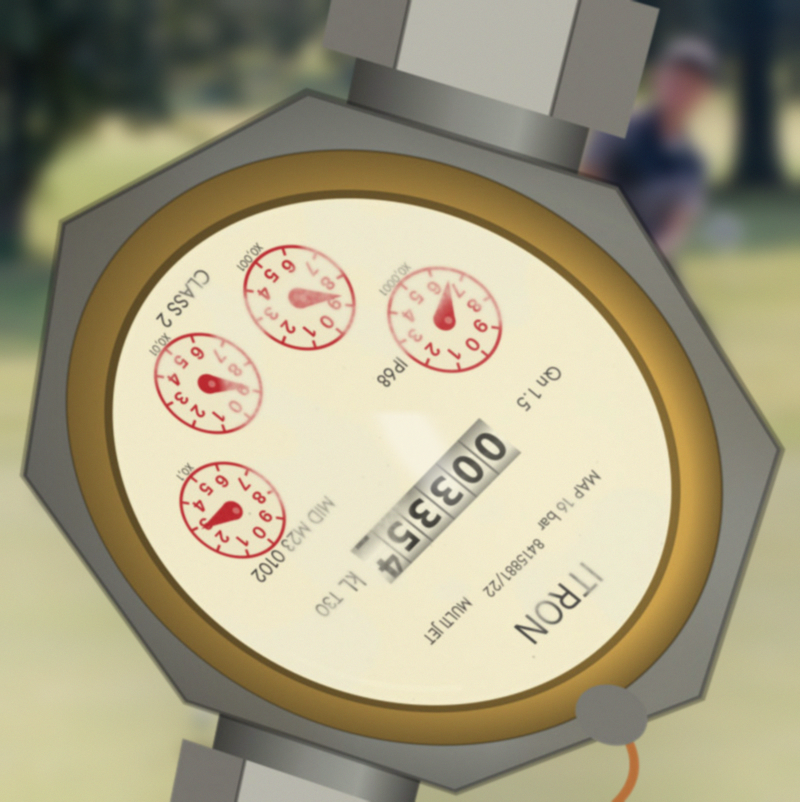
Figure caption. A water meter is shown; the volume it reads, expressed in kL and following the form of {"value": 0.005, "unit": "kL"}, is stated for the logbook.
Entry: {"value": 3354.2886, "unit": "kL"}
